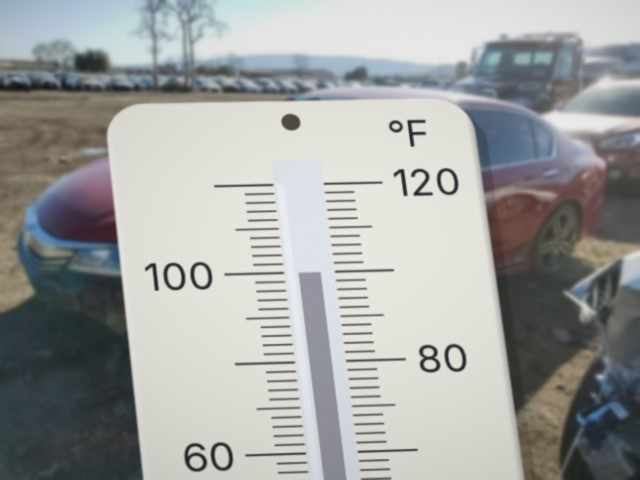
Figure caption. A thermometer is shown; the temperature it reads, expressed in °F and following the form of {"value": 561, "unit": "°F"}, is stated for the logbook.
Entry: {"value": 100, "unit": "°F"}
